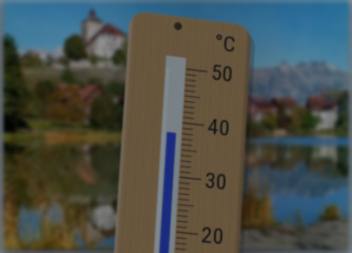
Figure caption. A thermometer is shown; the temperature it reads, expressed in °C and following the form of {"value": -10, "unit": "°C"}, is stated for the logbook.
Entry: {"value": 38, "unit": "°C"}
